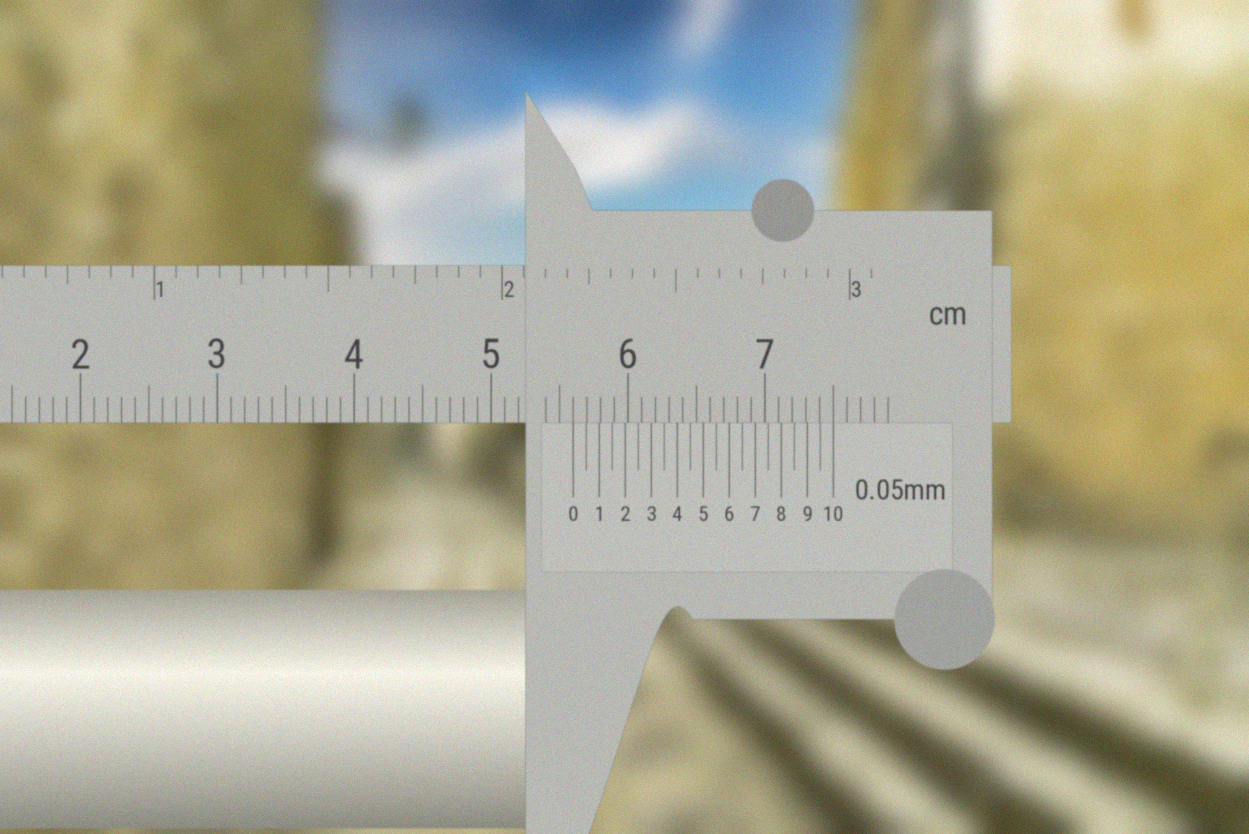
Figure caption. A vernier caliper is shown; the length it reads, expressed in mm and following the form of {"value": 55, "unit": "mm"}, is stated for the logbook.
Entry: {"value": 56.0, "unit": "mm"}
